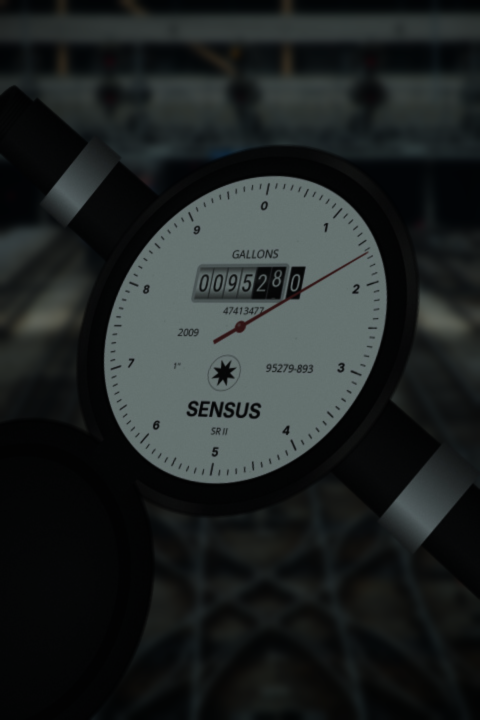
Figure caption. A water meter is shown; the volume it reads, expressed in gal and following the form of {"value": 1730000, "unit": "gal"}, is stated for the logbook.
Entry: {"value": 95281.6, "unit": "gal"}
